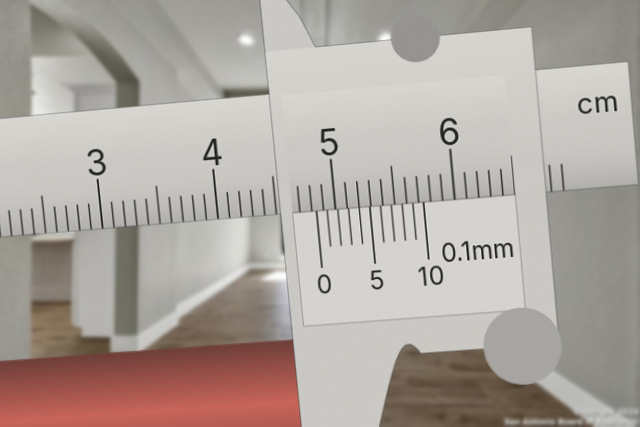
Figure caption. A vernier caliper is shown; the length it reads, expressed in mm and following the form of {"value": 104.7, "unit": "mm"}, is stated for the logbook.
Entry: {"value": 48.4, "unit": "mm"}
